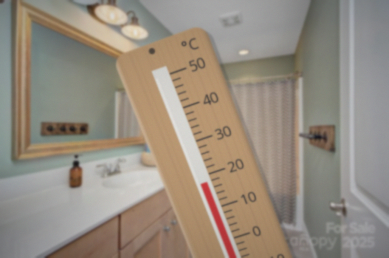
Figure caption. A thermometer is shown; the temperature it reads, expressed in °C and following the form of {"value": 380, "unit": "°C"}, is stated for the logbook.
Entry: {"value": 18, "unit": "°C"}
